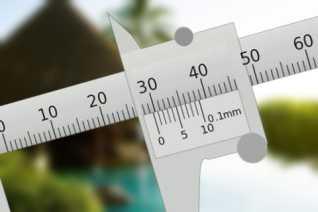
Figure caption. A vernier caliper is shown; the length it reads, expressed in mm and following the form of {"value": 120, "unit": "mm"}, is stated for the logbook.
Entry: {"value": 29.6, "unit": "mm"}
